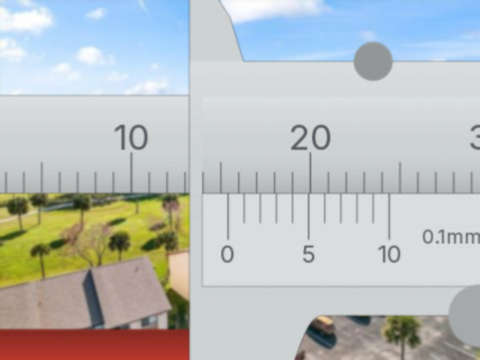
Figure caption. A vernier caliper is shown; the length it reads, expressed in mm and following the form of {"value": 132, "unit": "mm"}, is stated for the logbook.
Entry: {"value": 15.4, "unit": "mm"}
